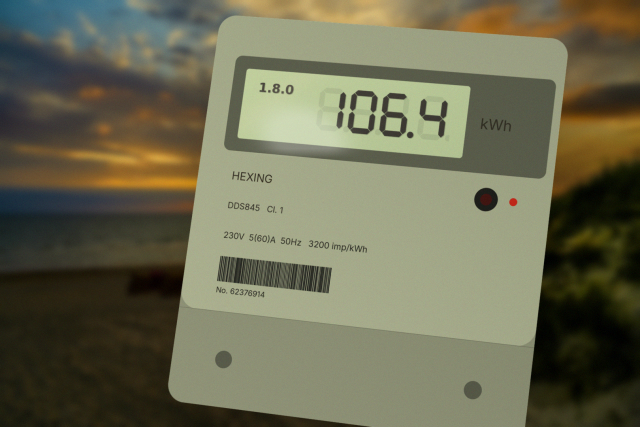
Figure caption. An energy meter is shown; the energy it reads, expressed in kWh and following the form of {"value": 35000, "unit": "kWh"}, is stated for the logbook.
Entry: {"value": 106.4, "unit": "kWh"}
